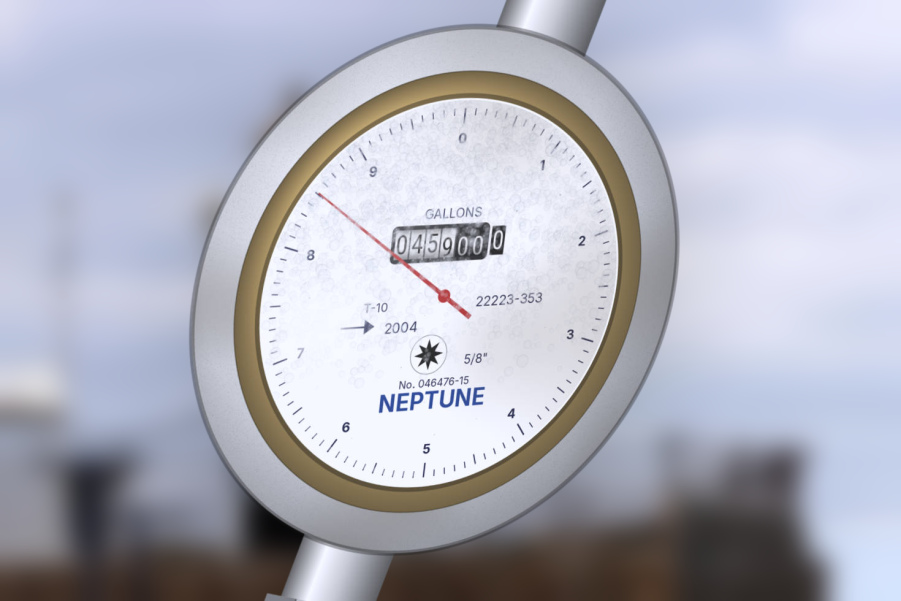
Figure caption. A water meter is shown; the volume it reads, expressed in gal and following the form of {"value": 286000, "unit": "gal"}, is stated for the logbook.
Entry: {"value": 458998.5, "unit": "gal"}
